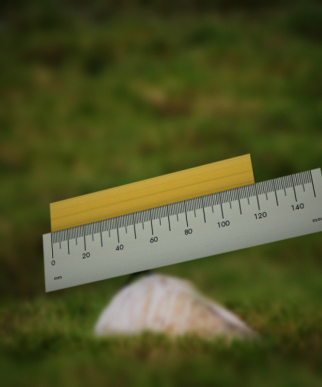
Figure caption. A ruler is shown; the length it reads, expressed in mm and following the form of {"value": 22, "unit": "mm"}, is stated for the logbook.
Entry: {"value": 120, "unit": "mm"}
